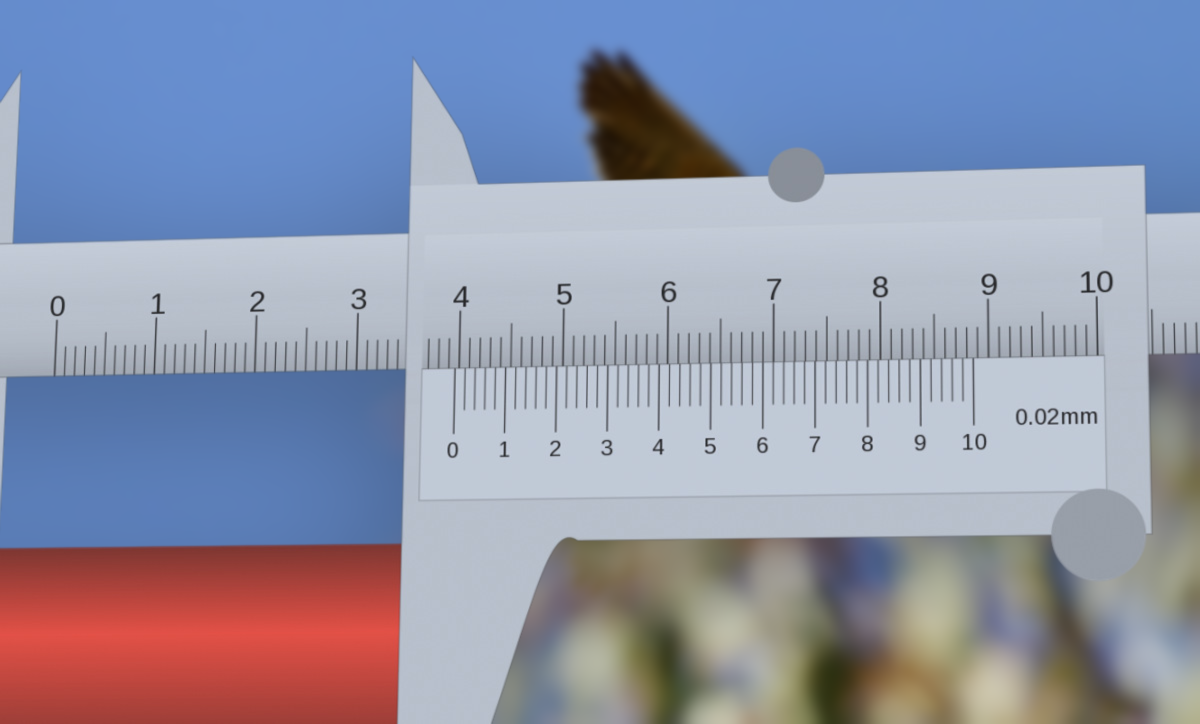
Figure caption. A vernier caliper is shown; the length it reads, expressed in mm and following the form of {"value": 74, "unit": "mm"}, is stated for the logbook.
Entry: {"value": 39.6, "unit": "mm"}
